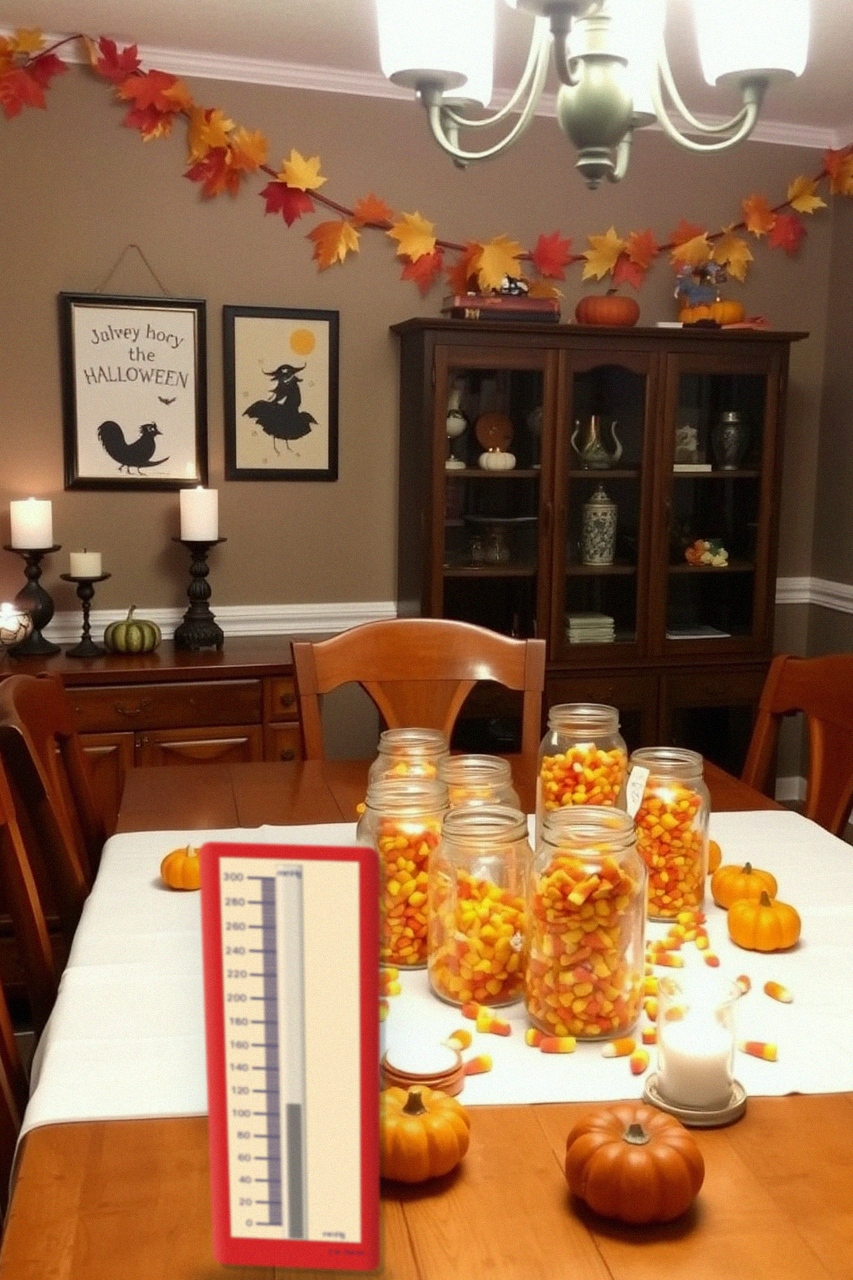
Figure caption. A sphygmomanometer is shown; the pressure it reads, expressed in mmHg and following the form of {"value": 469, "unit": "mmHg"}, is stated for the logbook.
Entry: {"value": 110, "unit": "mmHg"}
